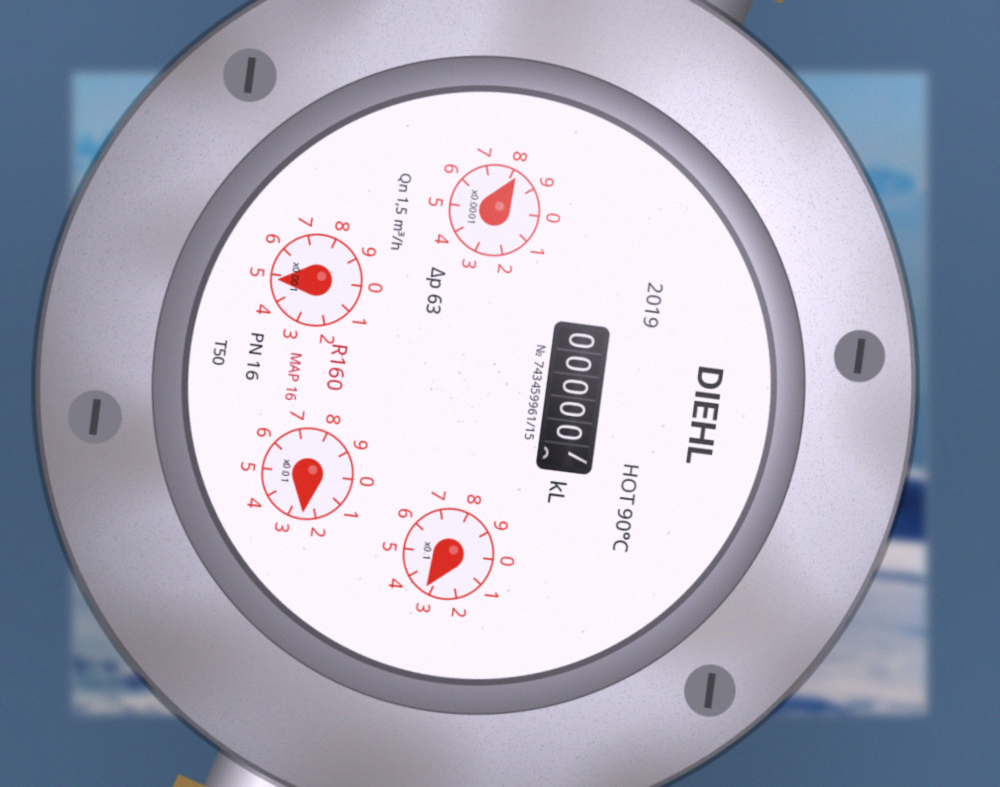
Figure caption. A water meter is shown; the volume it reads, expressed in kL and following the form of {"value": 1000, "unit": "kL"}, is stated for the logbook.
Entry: {"value": 7.3248, "unit": "kL"}
